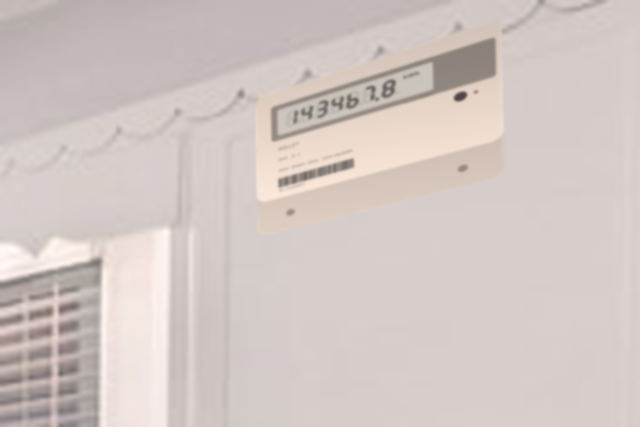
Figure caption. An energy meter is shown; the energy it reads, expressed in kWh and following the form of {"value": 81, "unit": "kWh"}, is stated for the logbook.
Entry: {"value": 143467.8, "unit": "kWh"}
